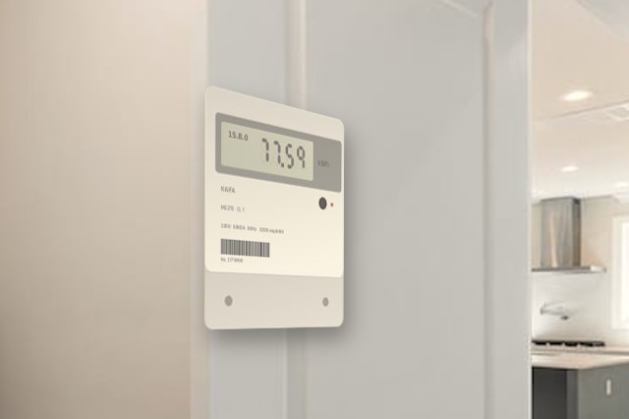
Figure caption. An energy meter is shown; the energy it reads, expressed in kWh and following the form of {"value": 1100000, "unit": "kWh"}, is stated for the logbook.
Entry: {"value": 77.59, "unit": "kWh"}
